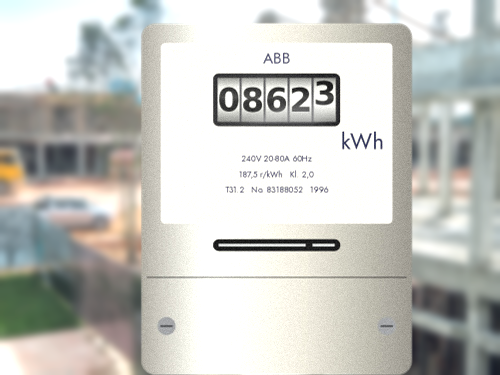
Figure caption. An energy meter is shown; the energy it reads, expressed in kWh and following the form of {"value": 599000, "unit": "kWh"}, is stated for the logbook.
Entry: {"value": 8623, "unit": "kWh"}
